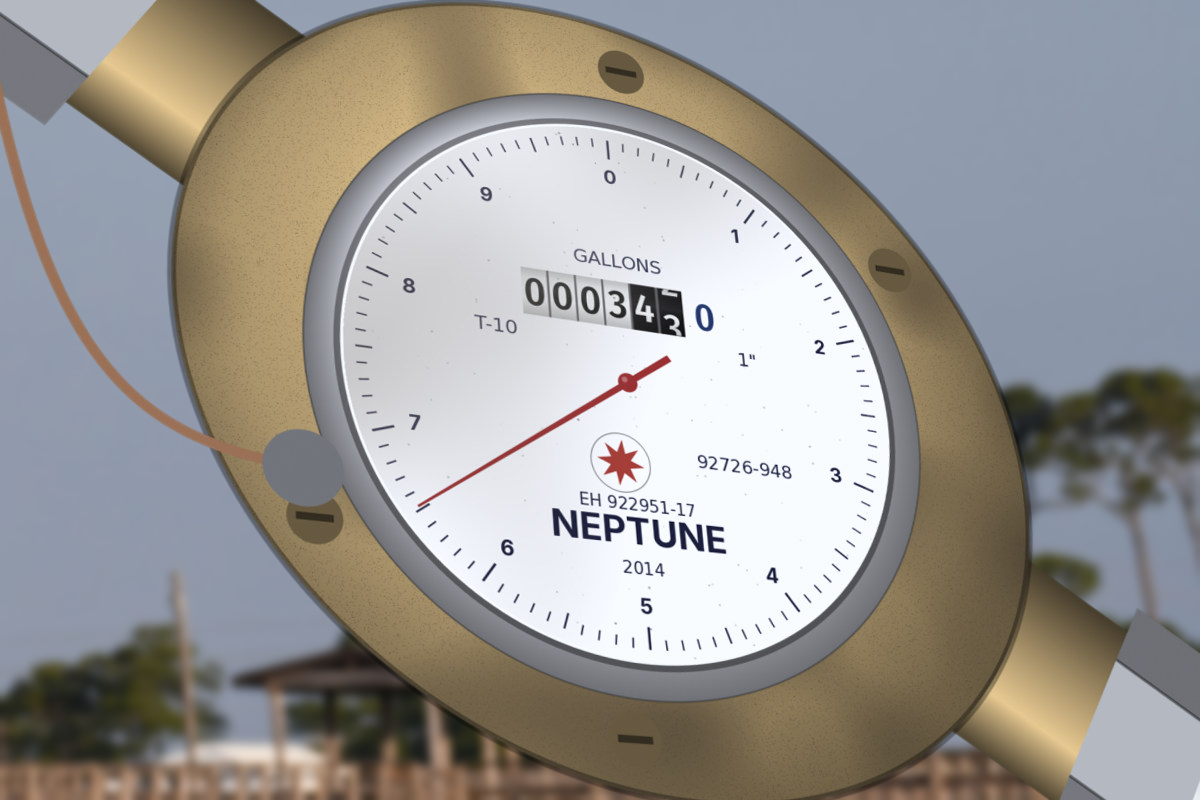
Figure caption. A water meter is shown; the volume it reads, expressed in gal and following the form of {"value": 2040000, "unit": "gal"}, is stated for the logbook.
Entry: {"value": 3426.5, "unit": "gal"}
